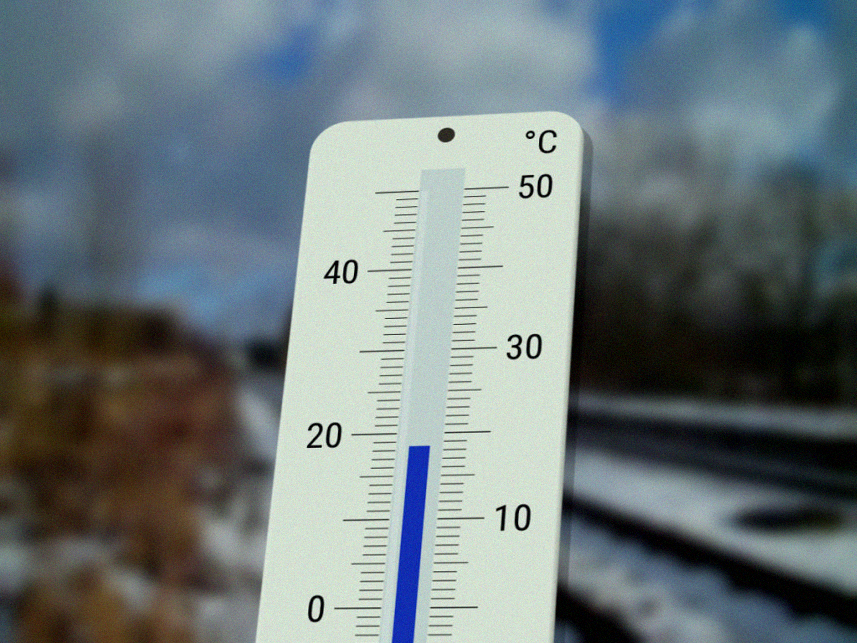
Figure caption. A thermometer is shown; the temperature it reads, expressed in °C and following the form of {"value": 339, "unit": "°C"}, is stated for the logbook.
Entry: {"value": 18.5, "unit": "°C"}
